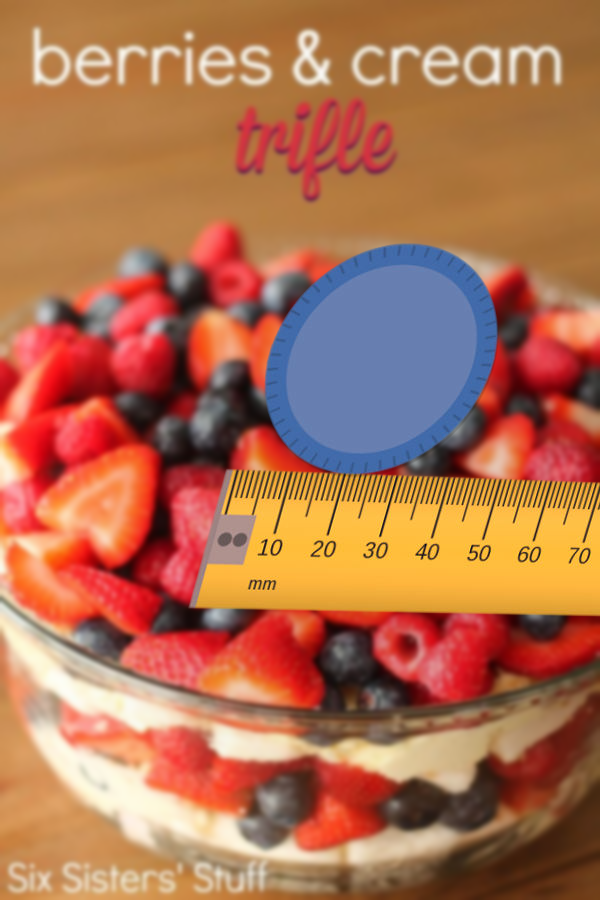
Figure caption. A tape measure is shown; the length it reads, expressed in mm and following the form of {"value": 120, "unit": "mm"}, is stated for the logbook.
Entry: {"value": 42, "unit": "mm"}
